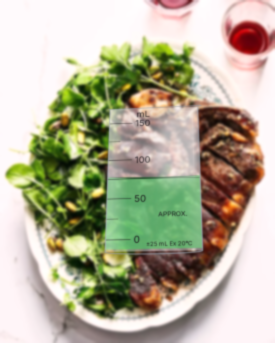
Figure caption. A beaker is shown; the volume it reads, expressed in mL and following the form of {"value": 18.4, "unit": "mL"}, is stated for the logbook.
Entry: {"value": 75, "unit": "mL"}
